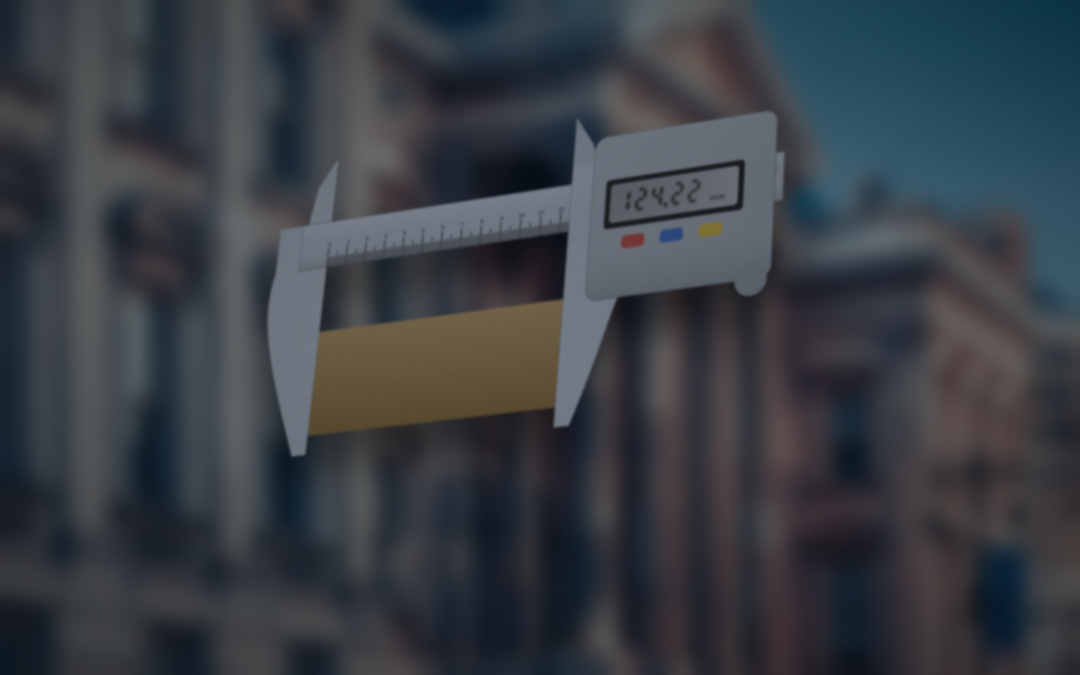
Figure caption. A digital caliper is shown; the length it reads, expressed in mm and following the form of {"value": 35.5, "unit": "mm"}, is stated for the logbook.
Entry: {"value": 124.22, "unit": "mm"}
